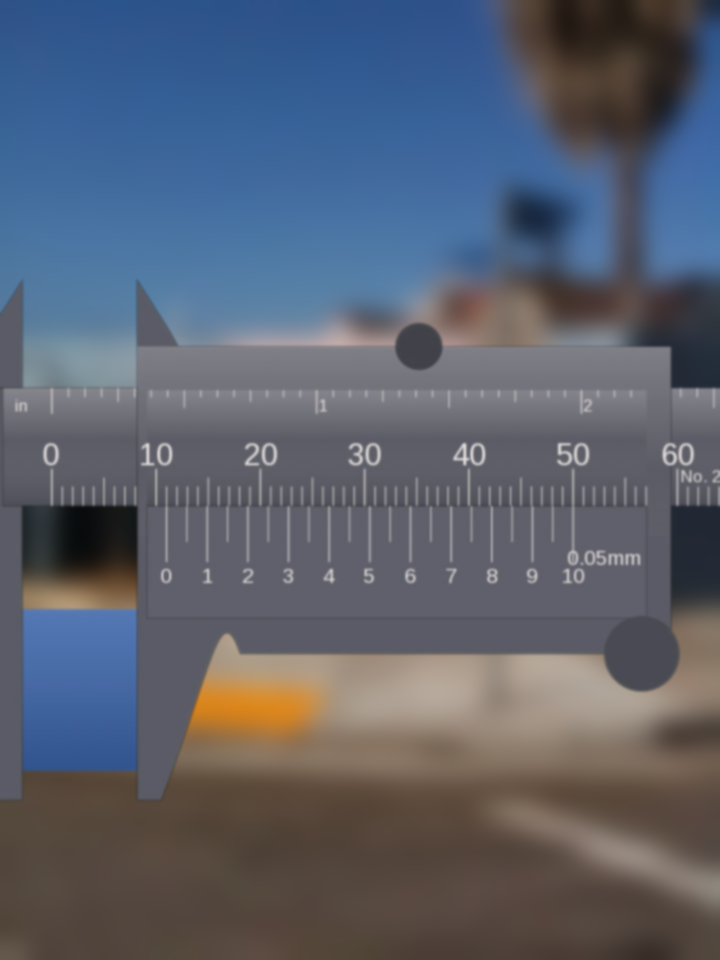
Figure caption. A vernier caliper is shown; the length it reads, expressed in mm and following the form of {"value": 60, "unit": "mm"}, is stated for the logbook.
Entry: {"value": 11.0, "unit": "mm"}
